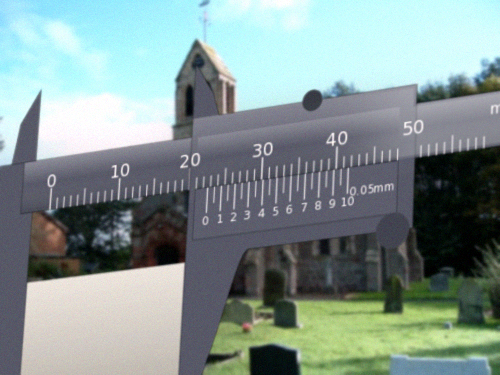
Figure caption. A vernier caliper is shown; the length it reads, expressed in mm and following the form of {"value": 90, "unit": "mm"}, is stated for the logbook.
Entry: {"value": 22.6, "unit": "mm"}
